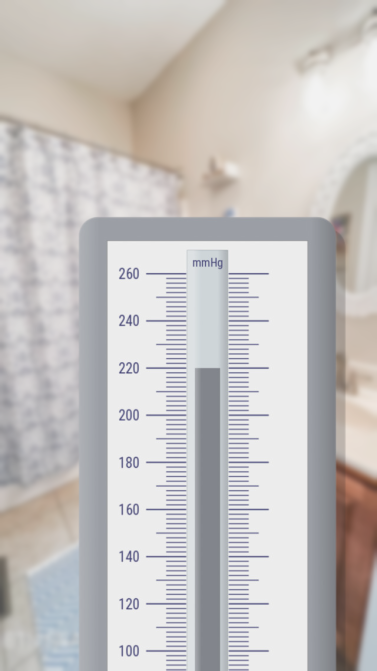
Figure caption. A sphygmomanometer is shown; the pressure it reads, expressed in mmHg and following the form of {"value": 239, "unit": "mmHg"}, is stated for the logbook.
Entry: {"value": 220, "unit": "mmHg"}
